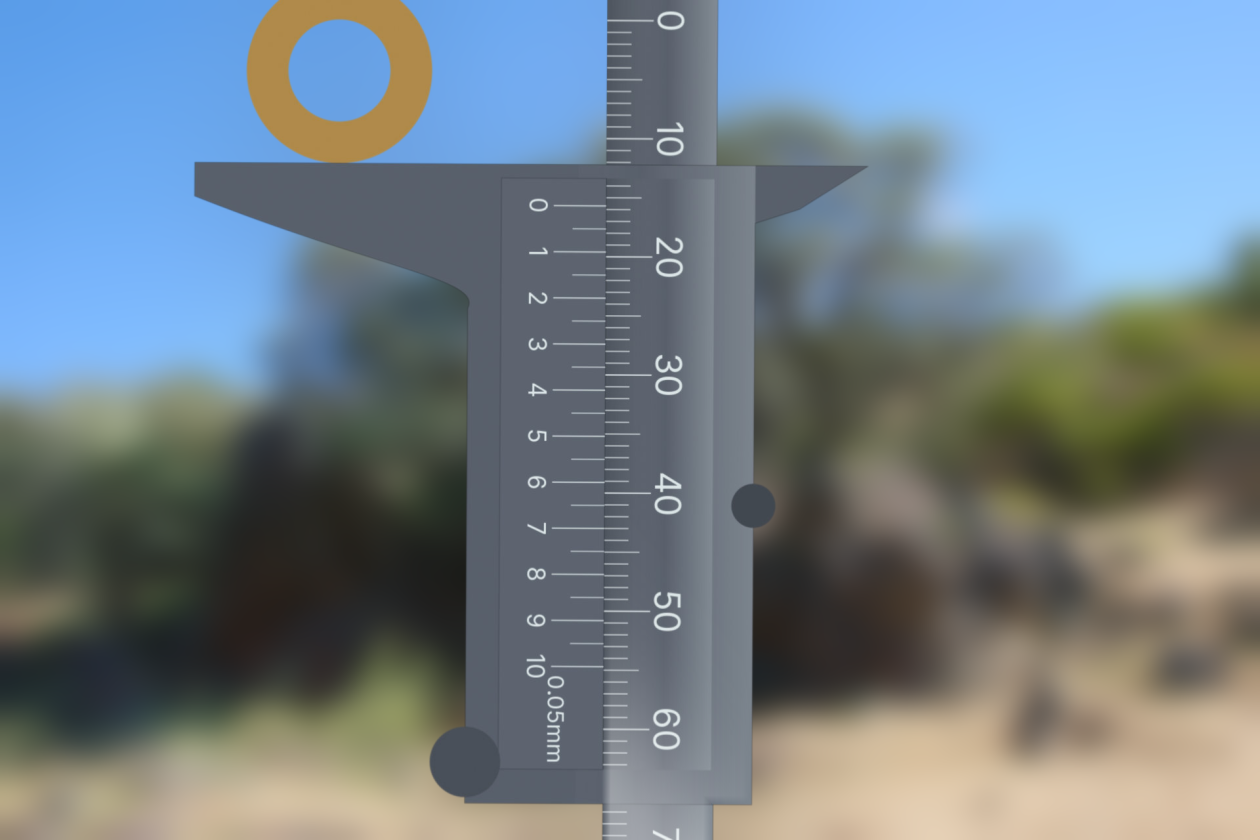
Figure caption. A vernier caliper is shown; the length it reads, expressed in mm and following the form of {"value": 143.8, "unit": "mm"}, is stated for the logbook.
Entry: {"value": 15.7, "unit": "mm"}
